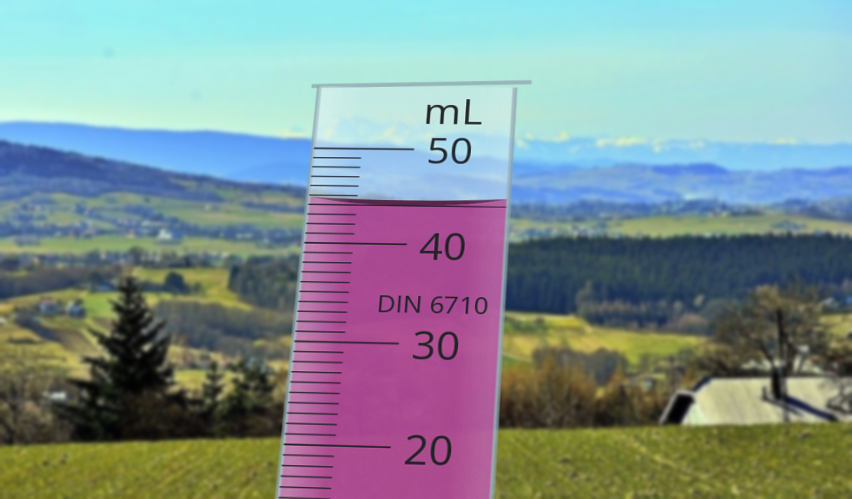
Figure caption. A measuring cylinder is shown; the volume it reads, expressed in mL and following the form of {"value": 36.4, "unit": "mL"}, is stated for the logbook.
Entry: {"value": 44, "unit": "mL"}
